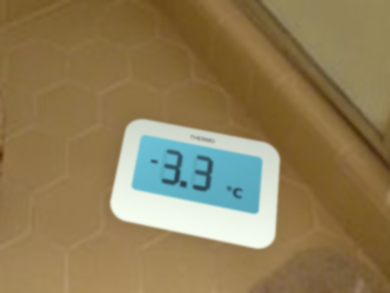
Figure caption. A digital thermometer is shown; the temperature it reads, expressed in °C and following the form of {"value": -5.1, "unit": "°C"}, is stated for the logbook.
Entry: {"value": -3.3, "unit": "°C"}
